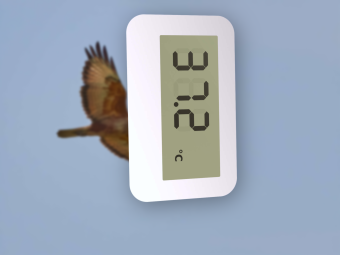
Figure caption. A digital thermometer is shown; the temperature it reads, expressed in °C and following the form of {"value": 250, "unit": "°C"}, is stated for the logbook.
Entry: {"value": 37.2, "unit": "°C"}
